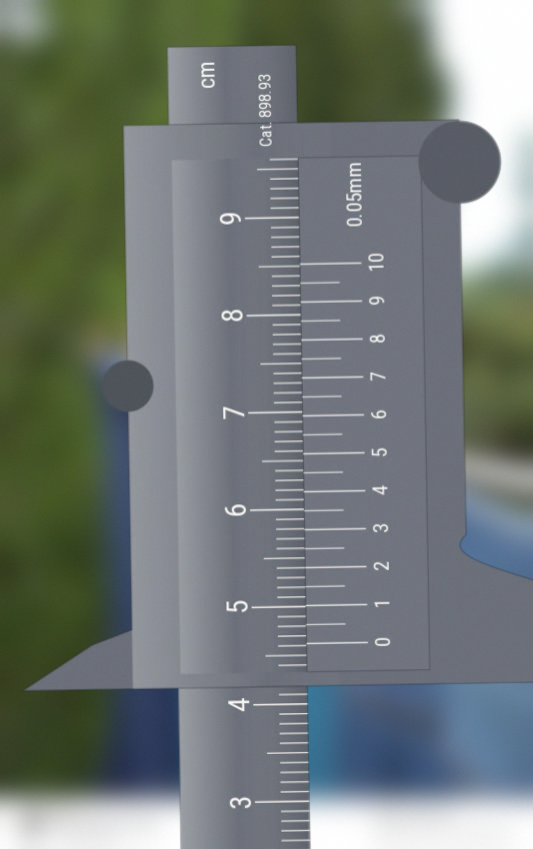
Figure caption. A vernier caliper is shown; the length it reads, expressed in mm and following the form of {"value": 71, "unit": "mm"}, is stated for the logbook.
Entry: {"value": 46.2, "unit": "mm"}
